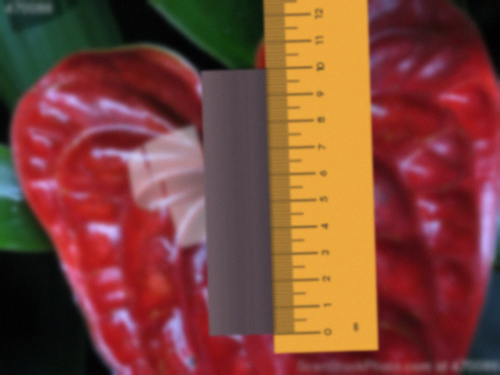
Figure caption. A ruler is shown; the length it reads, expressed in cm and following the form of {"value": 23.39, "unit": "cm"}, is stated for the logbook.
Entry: {"value": 10, "unit": "cm"}
